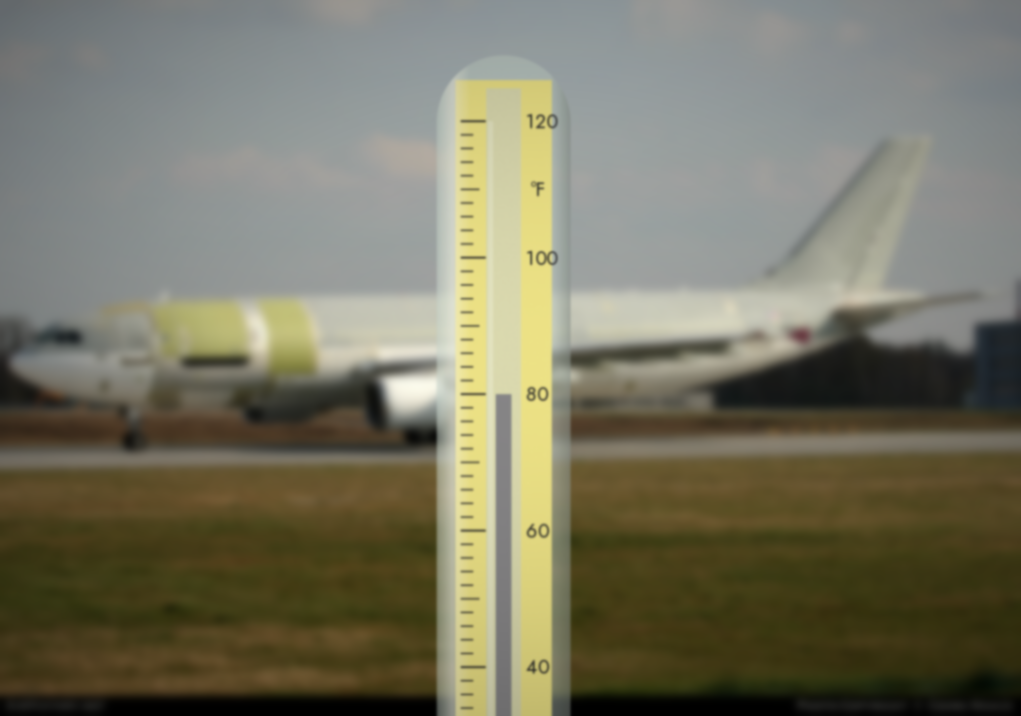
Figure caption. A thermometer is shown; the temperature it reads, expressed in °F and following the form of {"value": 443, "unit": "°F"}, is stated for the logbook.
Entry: {"value": 80, "unit": "°F"}
